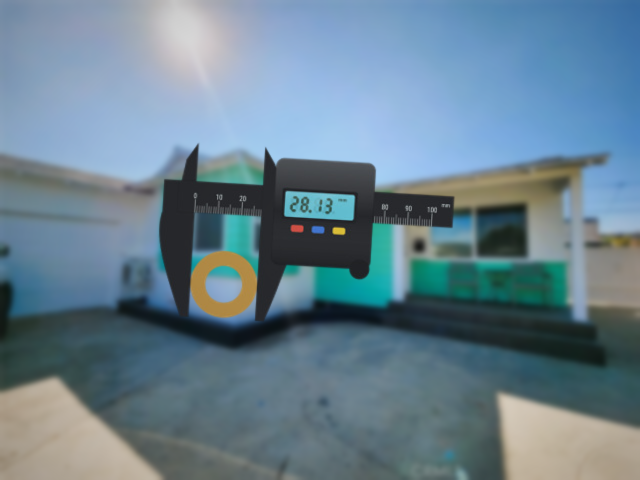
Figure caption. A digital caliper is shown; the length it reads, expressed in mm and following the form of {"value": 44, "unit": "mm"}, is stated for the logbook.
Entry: {"value": 28.13, "unit": "mm"}
